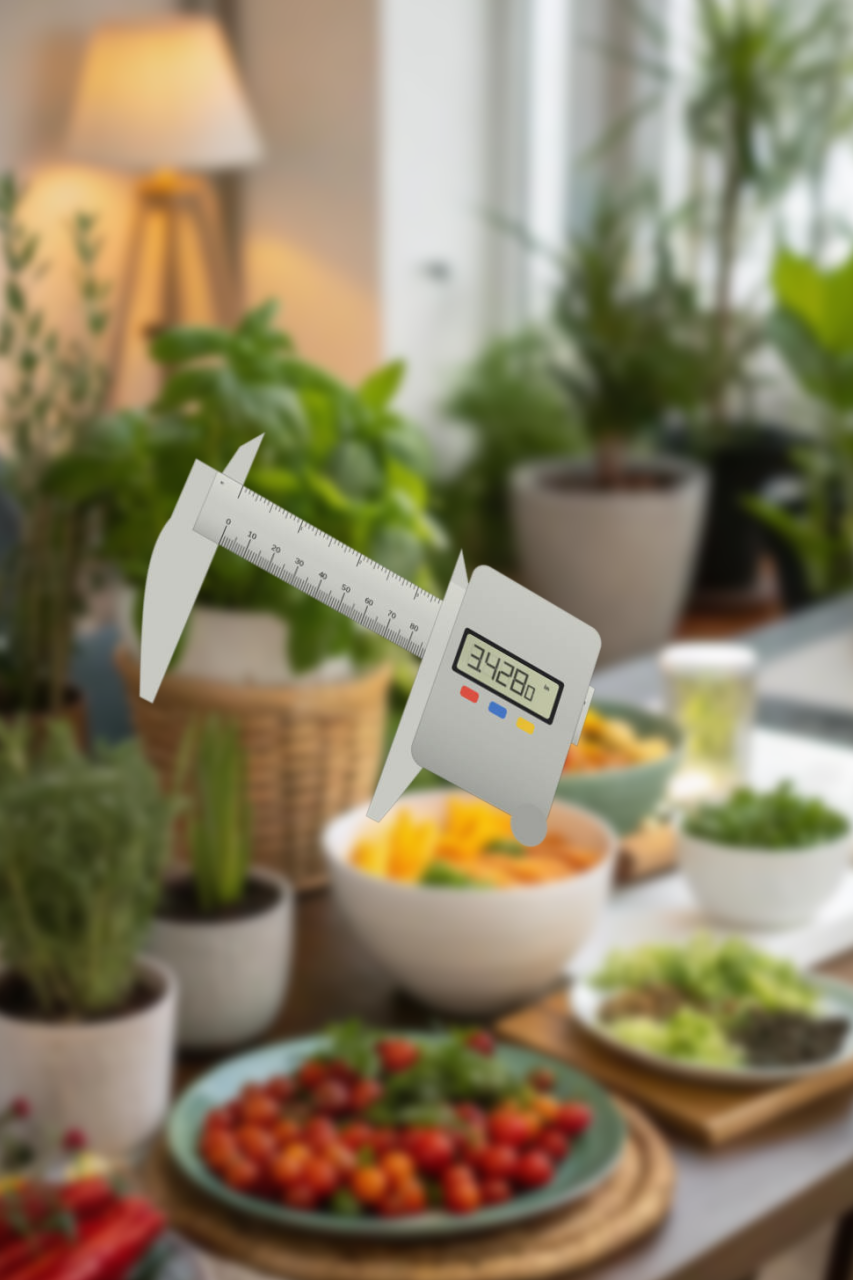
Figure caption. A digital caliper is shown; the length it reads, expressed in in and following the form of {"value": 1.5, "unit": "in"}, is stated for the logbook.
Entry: {"value": 3.4280, "unit": "in"}
